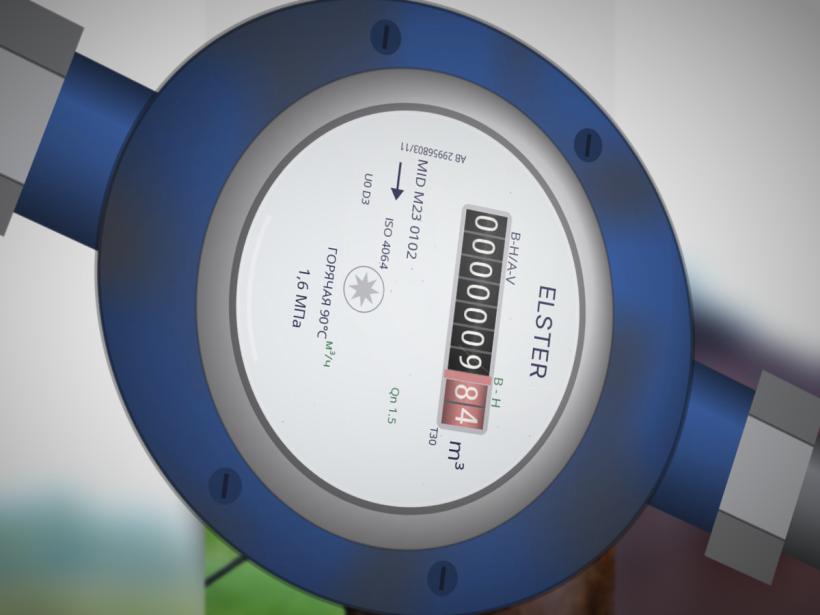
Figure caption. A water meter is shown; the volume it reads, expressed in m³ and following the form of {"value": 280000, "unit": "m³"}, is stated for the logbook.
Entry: {"value": 9.84, "unit": "m³"}
